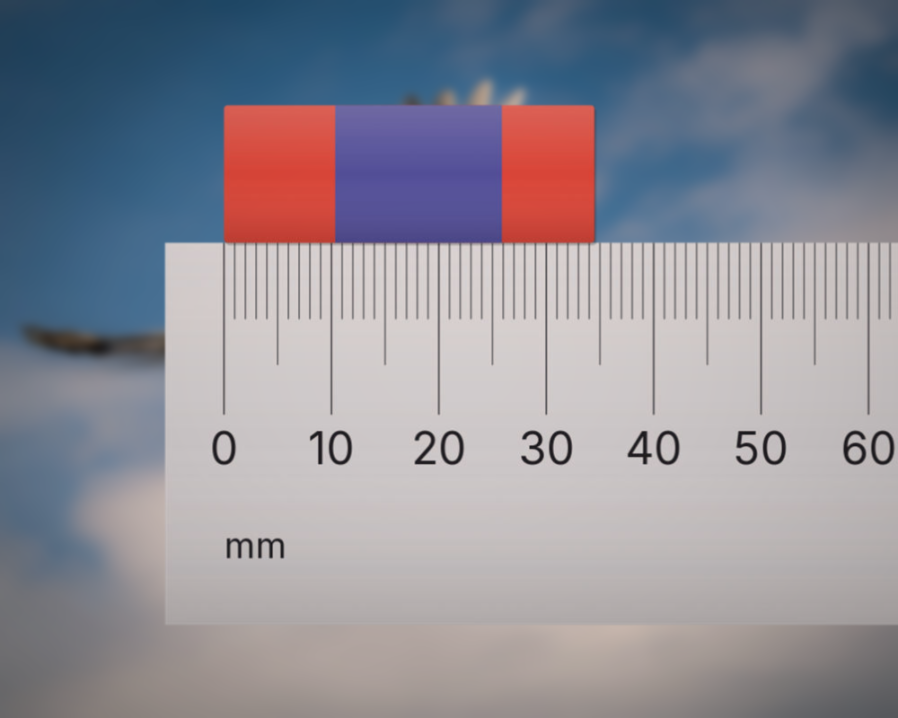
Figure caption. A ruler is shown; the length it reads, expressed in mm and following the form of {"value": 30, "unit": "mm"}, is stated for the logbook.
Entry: {"value": 34.5, "unit": "mm"}
